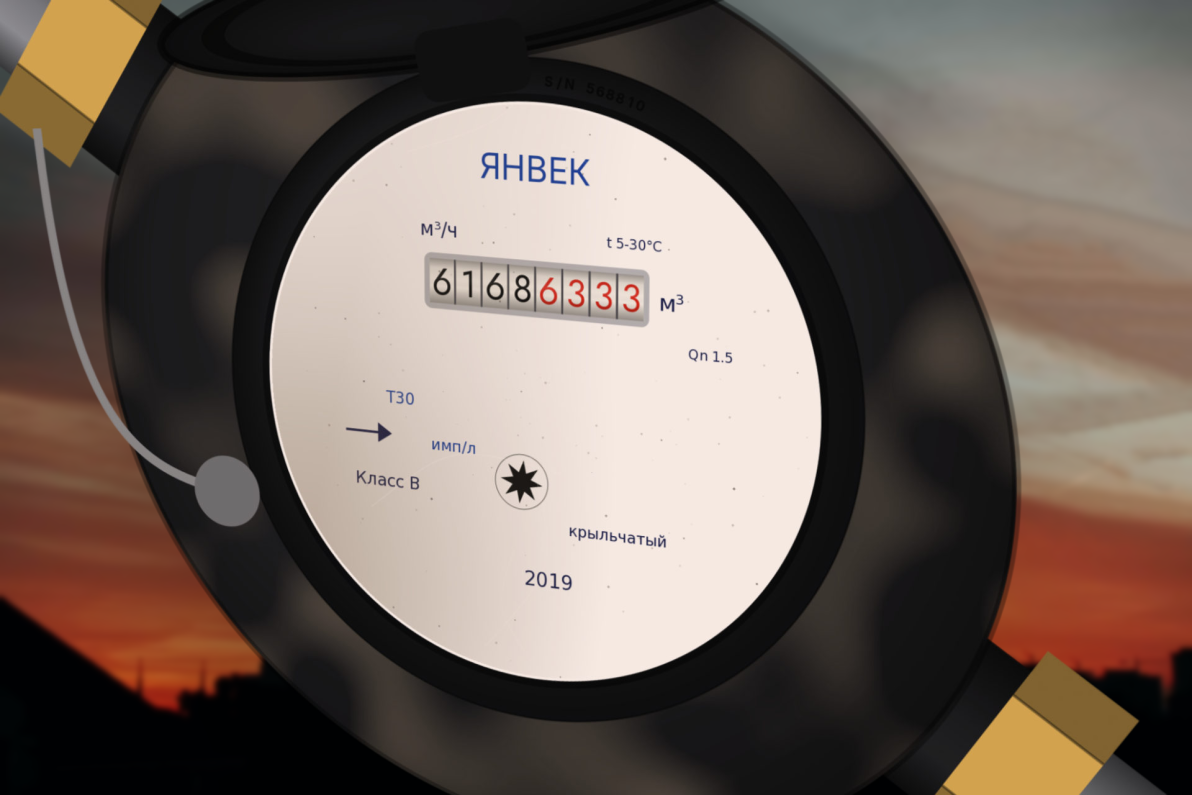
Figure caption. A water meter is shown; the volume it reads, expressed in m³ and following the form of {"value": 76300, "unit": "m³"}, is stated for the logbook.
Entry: {"value": 6168.6333, "unit": "m³"}
